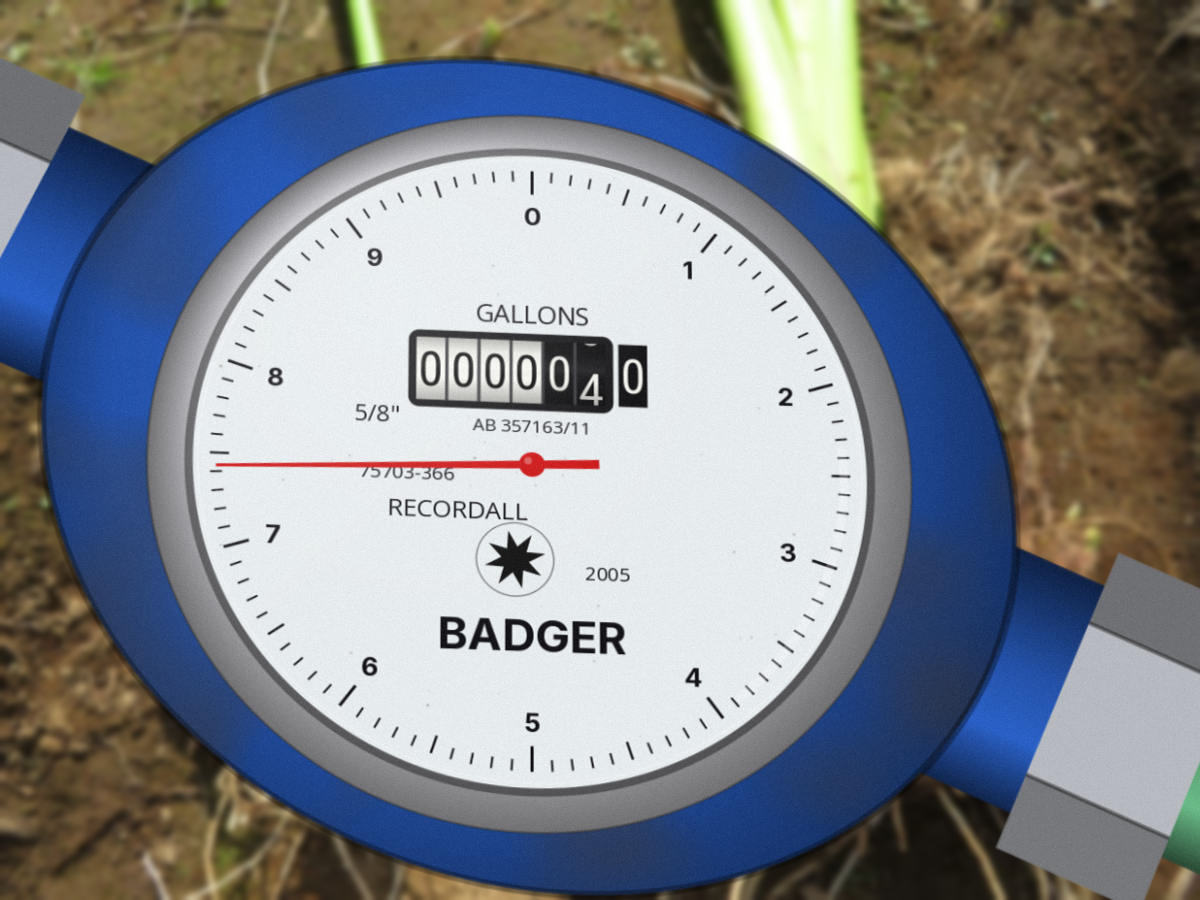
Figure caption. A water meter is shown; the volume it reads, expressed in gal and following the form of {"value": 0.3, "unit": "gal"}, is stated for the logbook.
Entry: {"value": 37.4, "unit": "gal"}
